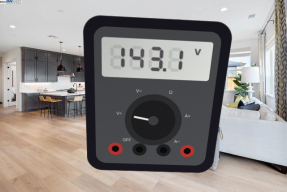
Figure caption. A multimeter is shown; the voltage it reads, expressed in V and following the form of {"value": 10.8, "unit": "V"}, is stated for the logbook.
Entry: {"value": 143.1, "unit": "V"}
